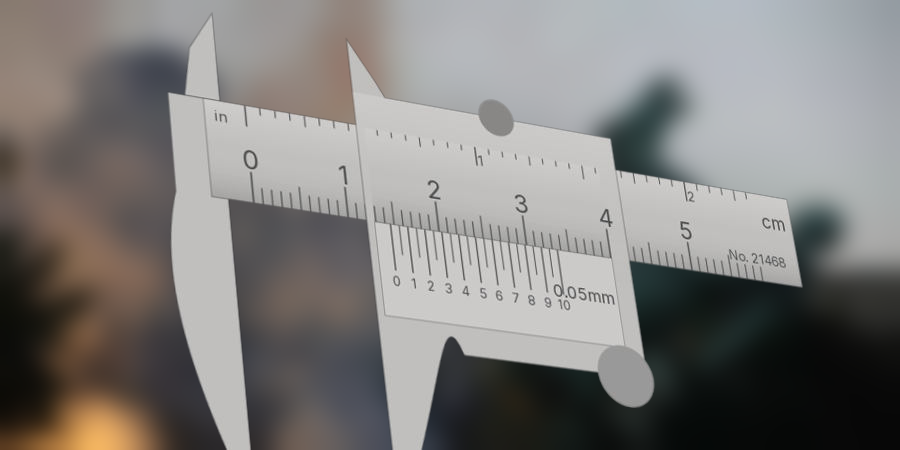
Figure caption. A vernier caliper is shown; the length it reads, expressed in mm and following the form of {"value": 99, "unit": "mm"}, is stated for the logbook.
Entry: {"value": 14.6, "unit": "mm"}
